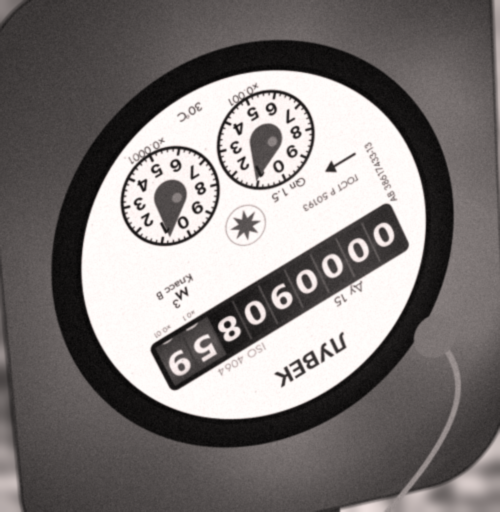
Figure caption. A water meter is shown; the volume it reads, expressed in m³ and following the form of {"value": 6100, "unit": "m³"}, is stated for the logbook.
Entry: {"value": 908.5910, "unit": "m³"}
